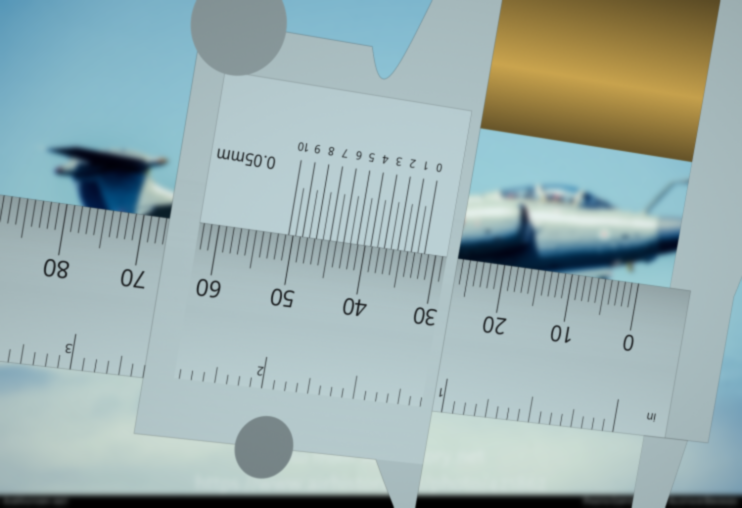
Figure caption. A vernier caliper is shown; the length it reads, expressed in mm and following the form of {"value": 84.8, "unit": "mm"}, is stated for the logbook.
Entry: {"value": 31.6, "unit": "mm"}
